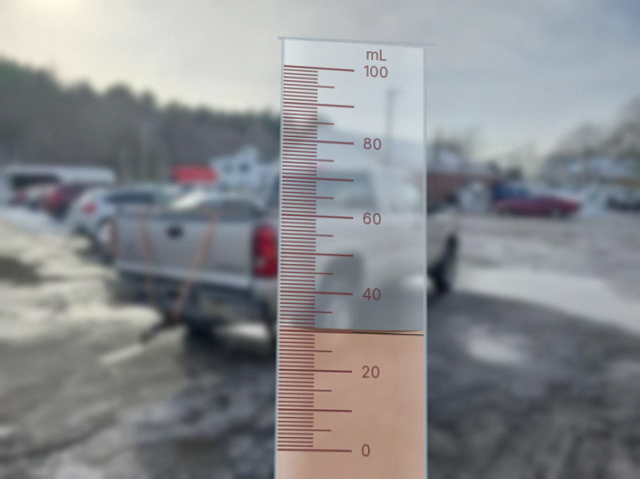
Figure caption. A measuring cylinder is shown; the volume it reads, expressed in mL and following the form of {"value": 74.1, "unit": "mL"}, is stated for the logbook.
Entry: {"value": 30, "unit": "mL"}
